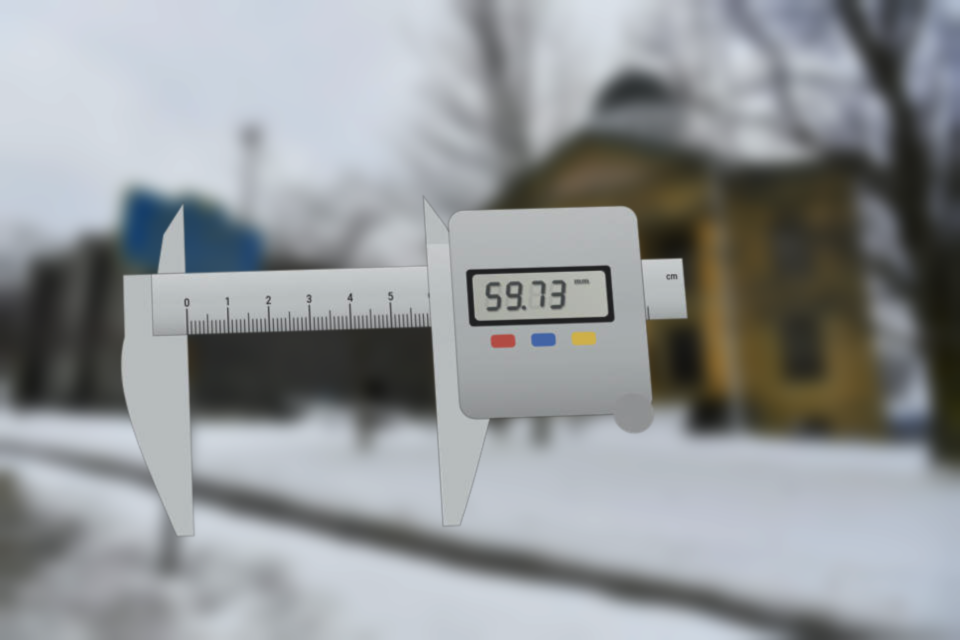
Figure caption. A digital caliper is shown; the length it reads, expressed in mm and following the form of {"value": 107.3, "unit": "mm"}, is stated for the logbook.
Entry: {"value": 59.73, "unit": "mm"}
